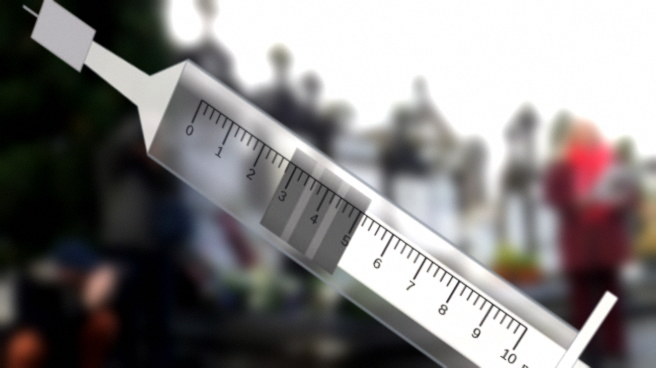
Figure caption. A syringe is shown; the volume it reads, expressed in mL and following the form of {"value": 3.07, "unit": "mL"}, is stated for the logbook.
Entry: {"value": 2.8, "unit": "mL"}
